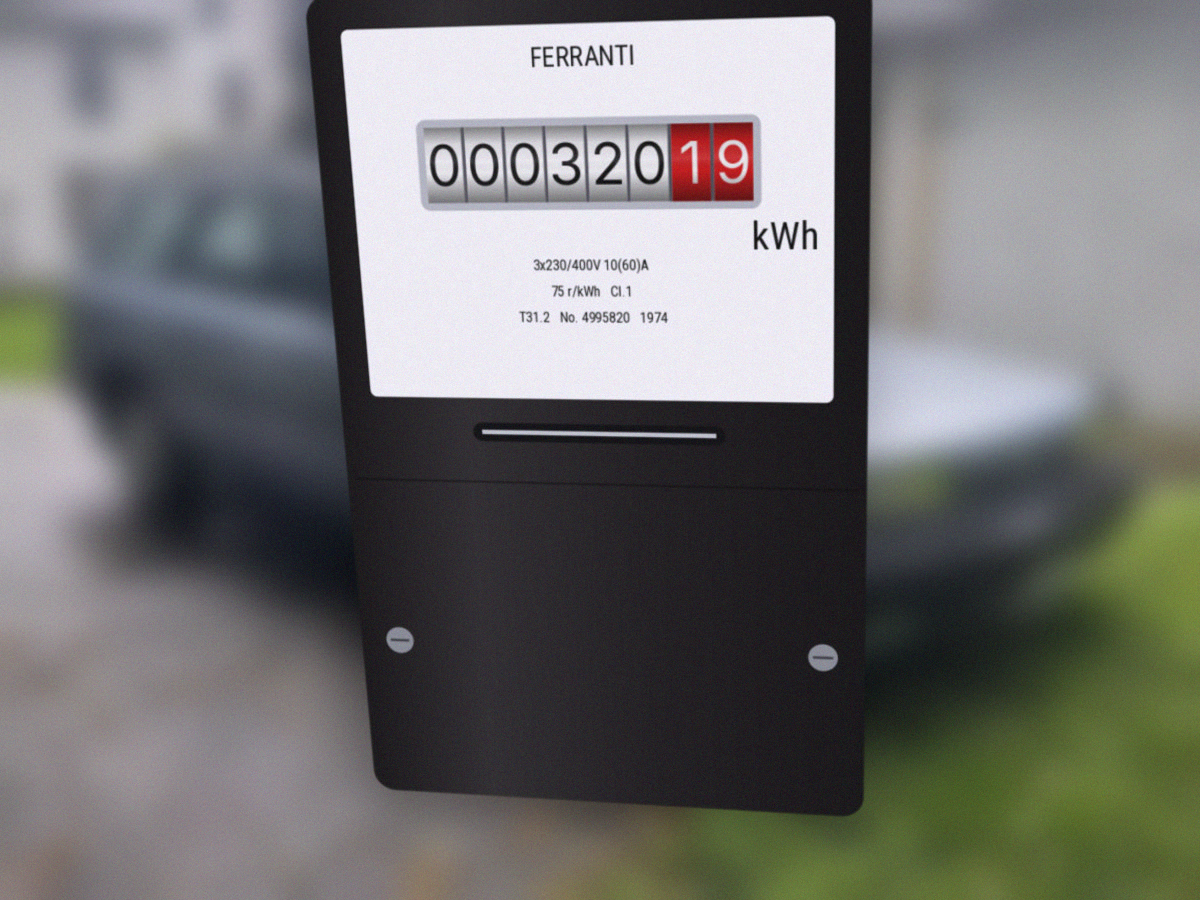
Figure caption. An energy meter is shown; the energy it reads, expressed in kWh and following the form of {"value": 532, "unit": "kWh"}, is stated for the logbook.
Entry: {"value": 320.19, "unit": "kWh"}
